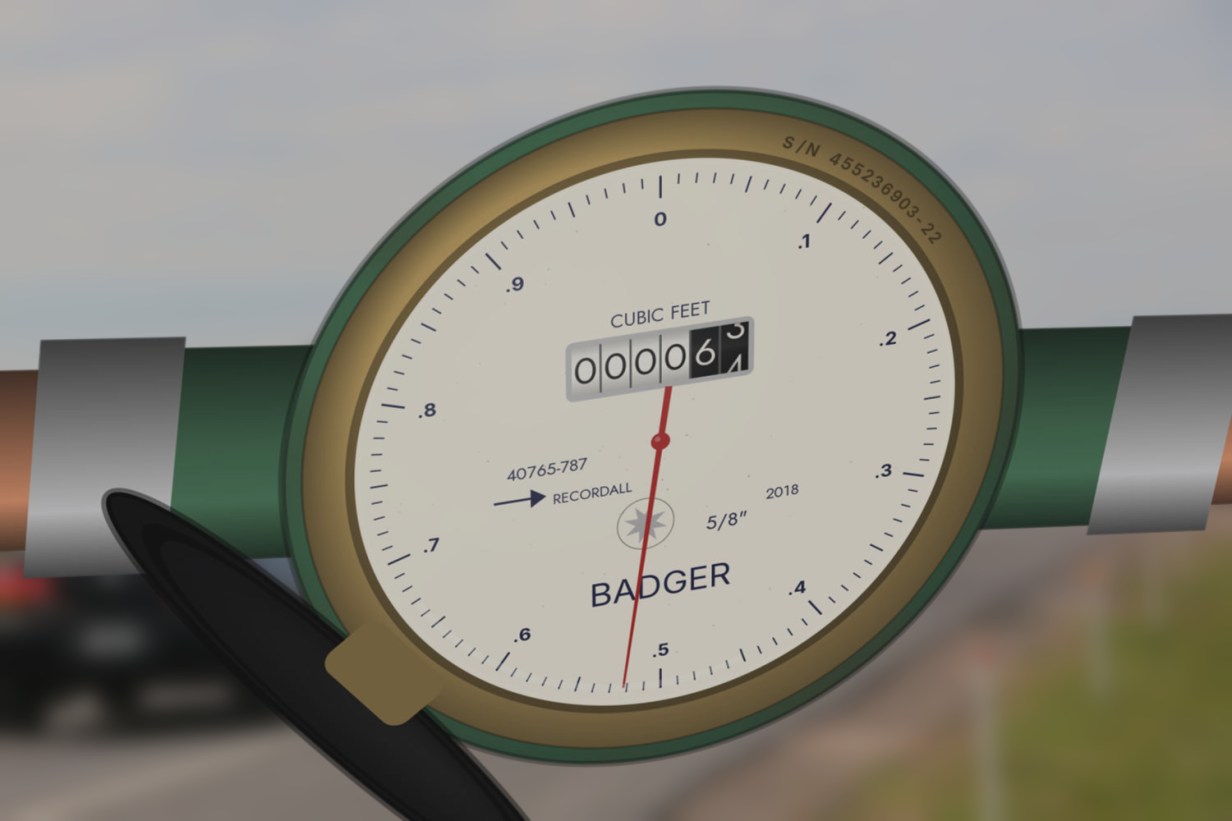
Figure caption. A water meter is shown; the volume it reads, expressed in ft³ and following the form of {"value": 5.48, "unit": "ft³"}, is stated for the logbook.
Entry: {"value": 63.52, "unit": "ft³"}
